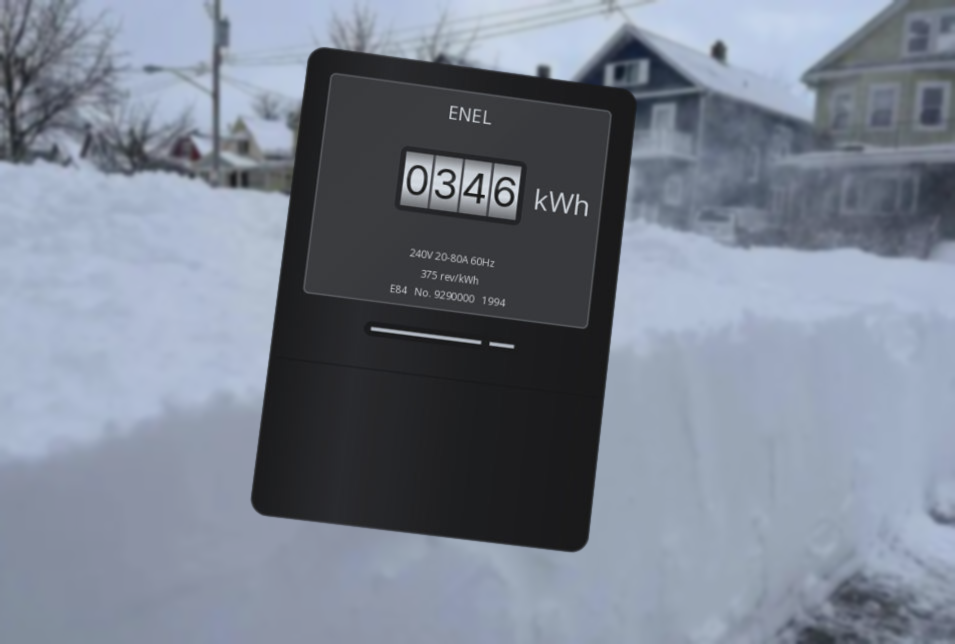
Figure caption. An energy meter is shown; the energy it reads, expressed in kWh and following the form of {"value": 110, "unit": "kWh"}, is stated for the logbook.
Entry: {"value": 346, "unit": "kWh"}
